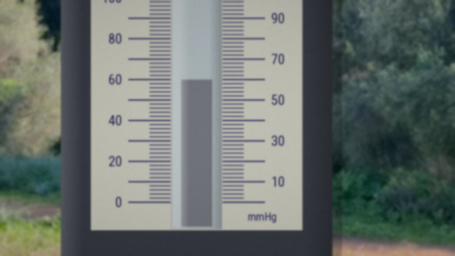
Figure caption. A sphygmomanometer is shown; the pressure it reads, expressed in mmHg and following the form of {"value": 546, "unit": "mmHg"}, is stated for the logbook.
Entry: {"value": 60, "unit": "mmHg"}
